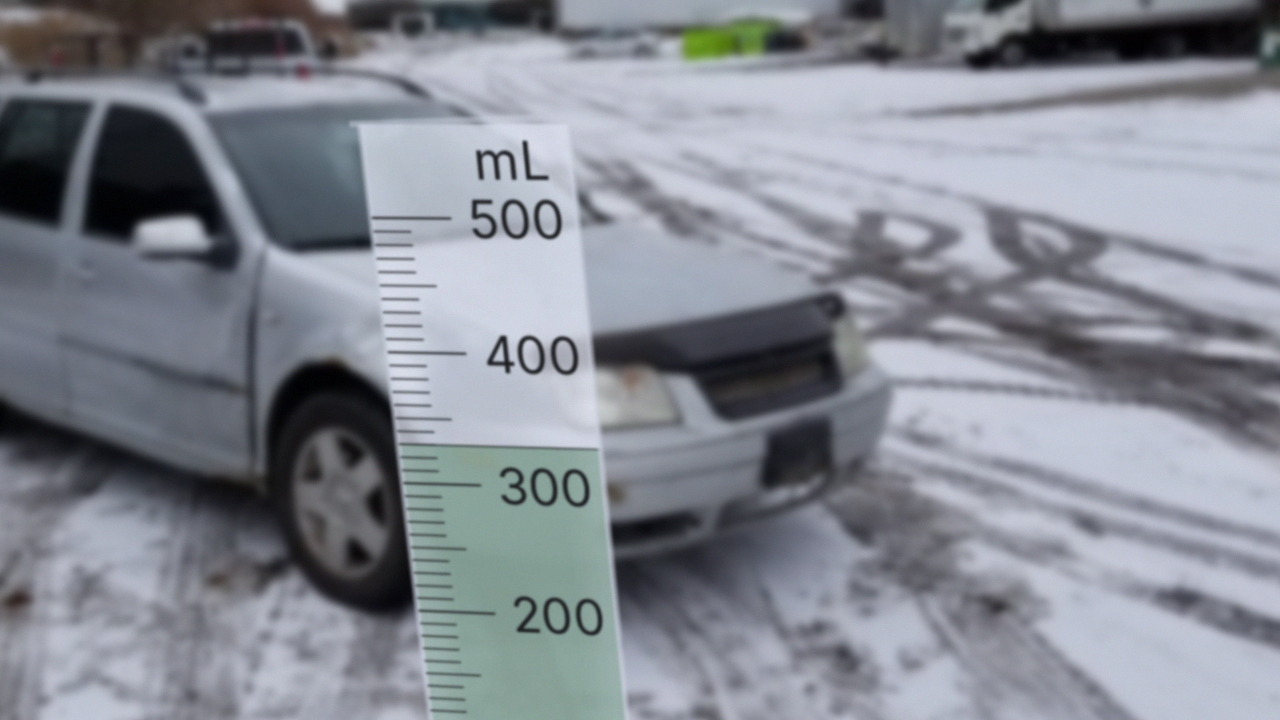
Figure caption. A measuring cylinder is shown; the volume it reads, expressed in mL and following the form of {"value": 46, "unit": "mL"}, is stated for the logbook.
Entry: {"value": 330, "unit": "mL"}
